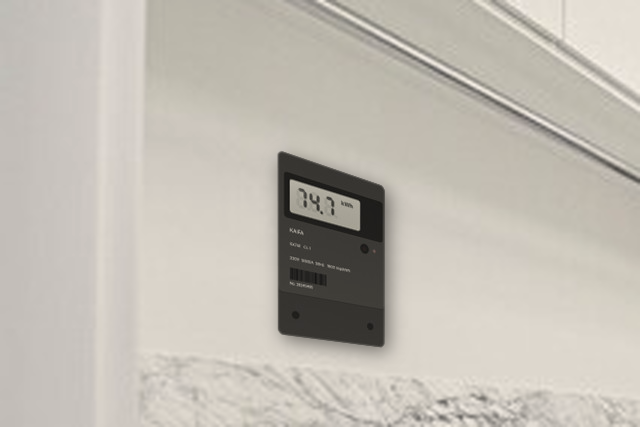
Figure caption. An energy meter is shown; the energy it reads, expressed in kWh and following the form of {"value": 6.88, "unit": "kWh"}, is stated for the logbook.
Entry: {"value": 74.7, "unit": "kWh"}
